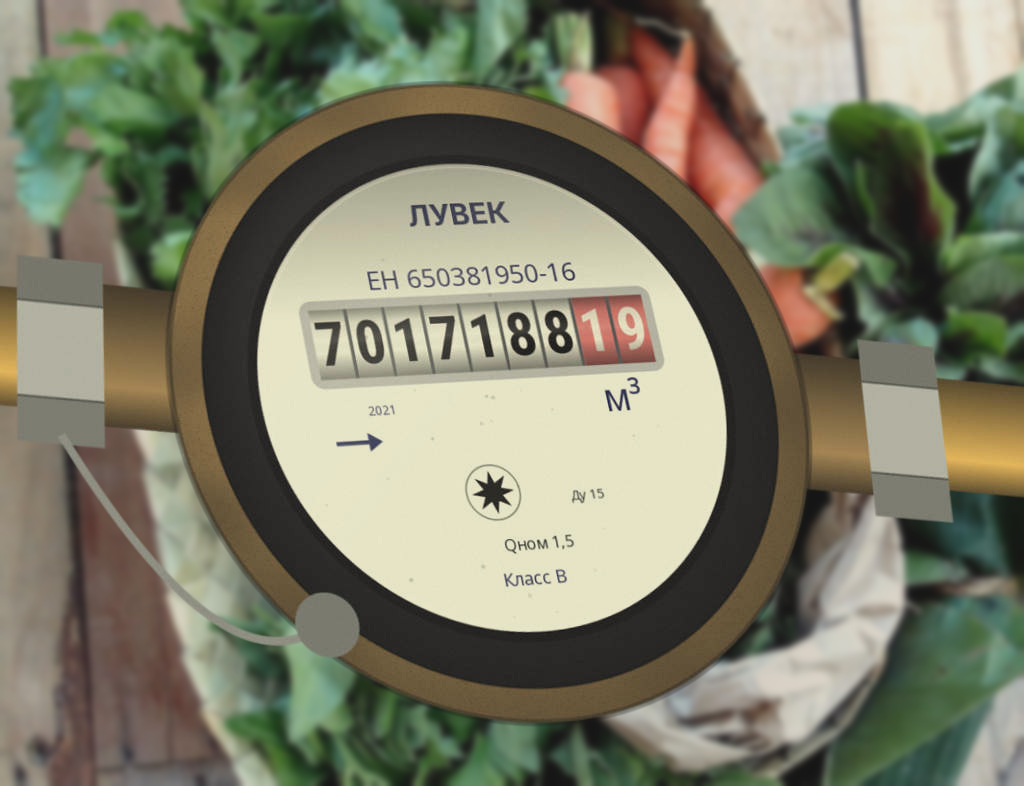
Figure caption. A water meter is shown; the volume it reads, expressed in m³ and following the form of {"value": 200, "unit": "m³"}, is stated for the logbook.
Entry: {"value": 7017188.19, "unit": "m³"}
